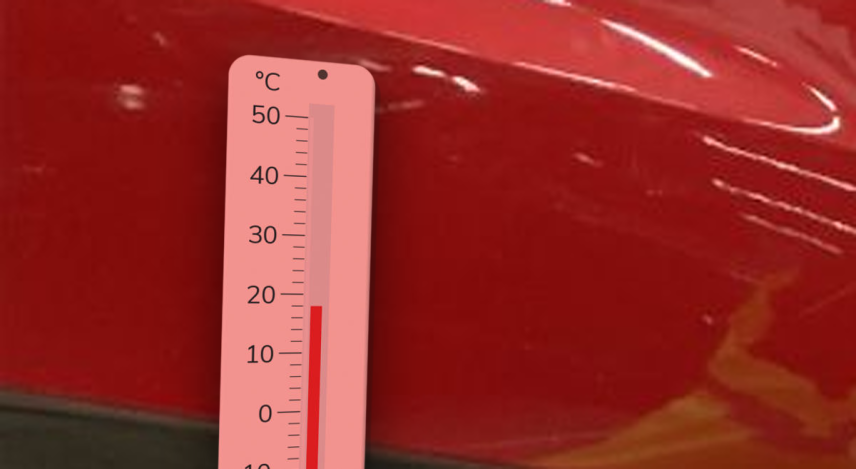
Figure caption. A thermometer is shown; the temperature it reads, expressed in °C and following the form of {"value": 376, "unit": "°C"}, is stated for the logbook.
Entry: {"value": 18, "unit": "°C"}
